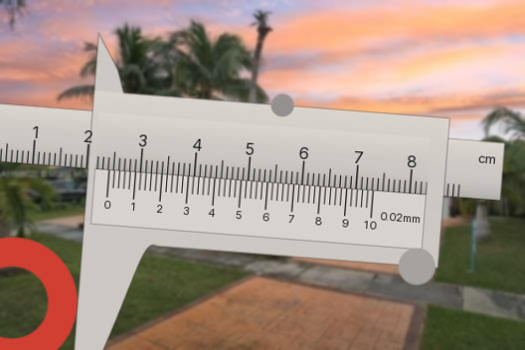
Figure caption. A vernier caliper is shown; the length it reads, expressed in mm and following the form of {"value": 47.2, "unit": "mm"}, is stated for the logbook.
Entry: {"value": 24.2, "unit": "mm"}
